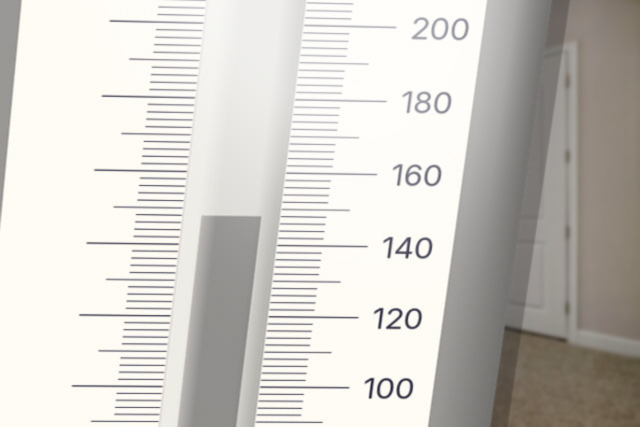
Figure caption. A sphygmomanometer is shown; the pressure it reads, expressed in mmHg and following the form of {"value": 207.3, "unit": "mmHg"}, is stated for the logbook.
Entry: {"value": 148, "unit": "mmHg"}
